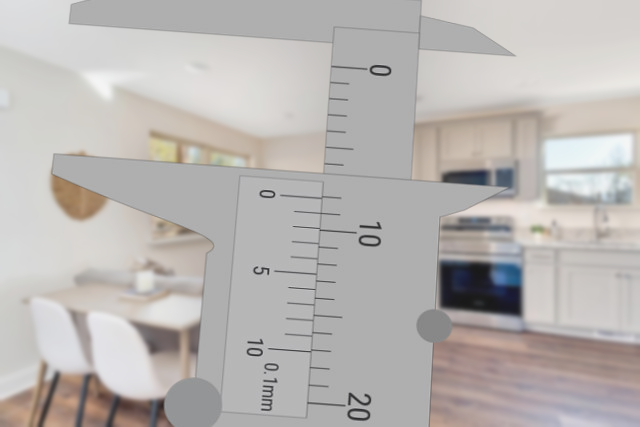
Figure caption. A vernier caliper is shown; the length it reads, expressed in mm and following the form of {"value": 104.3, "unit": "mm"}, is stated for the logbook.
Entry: {"value": 8.1, "unit": "mm"}
